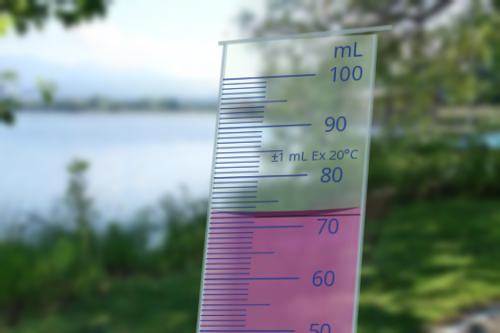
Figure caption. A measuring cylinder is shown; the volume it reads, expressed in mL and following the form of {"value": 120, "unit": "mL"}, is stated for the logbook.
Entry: {"value": 72, "unit": "mL"}
